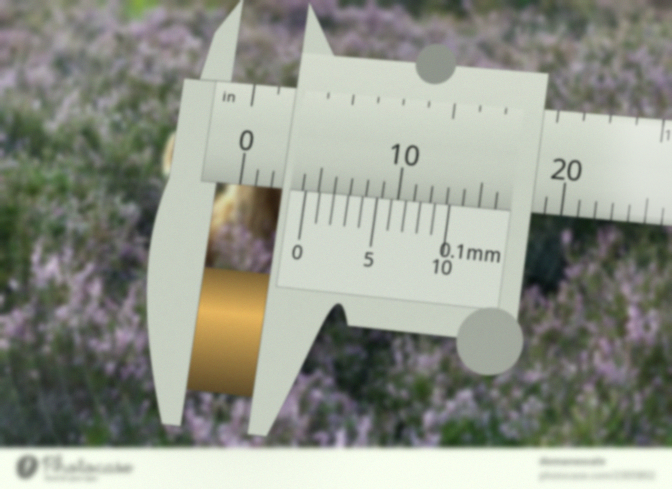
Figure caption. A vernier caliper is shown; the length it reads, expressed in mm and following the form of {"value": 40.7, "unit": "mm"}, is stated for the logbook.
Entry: {"value": 4.2, "unit": "mm"}
